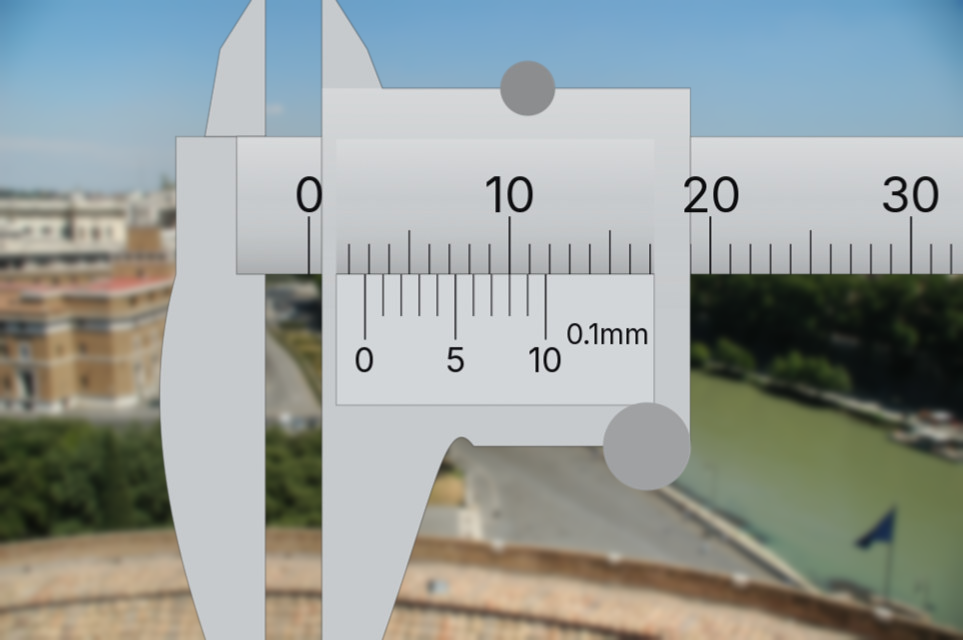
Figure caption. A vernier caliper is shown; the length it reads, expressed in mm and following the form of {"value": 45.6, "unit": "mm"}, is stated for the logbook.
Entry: {"value": 2.8, "unit": "mm"}
